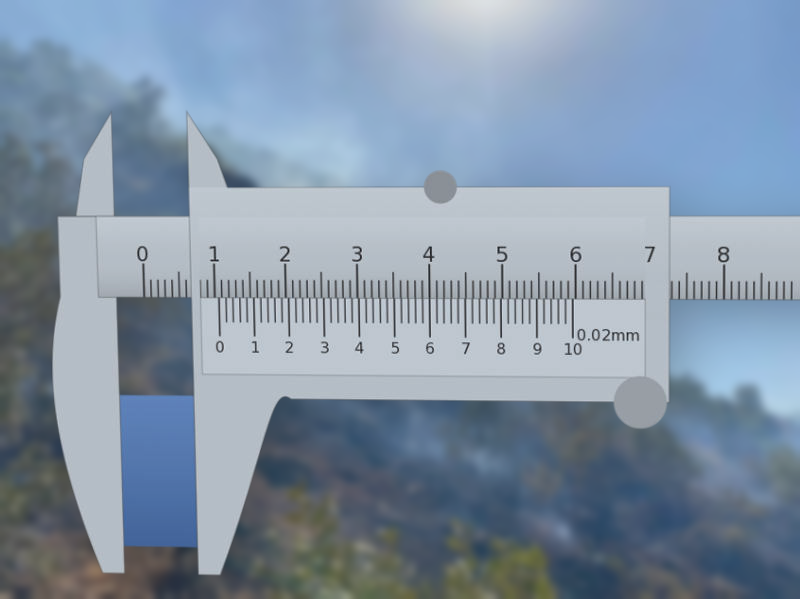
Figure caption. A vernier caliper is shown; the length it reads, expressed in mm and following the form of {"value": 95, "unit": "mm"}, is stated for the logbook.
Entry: {"value": 10.6, "unit": "mm"}
